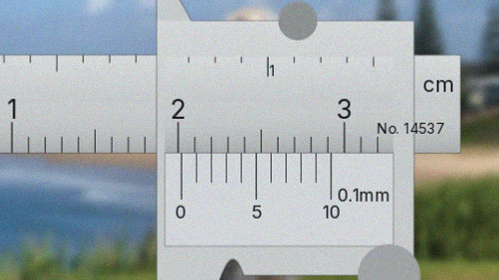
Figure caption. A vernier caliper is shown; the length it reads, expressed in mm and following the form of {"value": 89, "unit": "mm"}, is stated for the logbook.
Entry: {"value": 20.2, "unit": "mm"}
